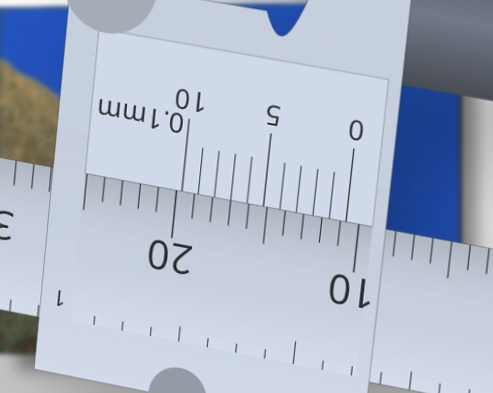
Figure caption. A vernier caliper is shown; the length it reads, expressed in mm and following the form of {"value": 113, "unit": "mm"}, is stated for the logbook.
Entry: {"value": 10.7, "unit": "mm"}
